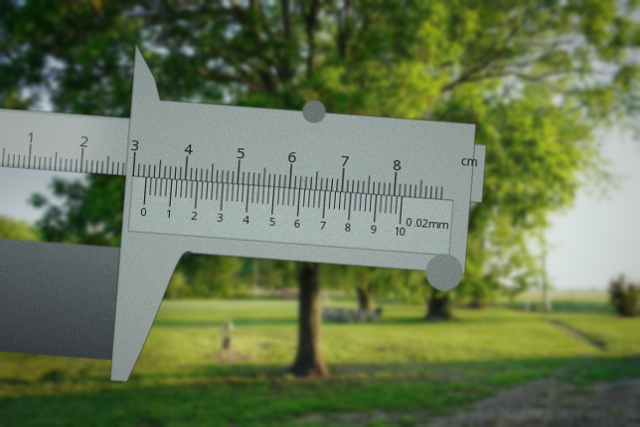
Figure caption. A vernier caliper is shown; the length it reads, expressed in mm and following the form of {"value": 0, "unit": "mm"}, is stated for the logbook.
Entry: {"value": 32.5, "unit": "mm"}
